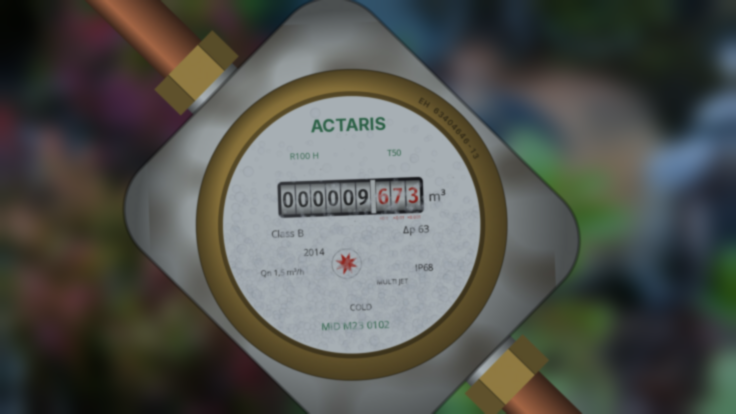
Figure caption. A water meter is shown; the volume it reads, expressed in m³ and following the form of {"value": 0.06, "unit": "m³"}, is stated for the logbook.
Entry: {"value": 9.673, "unit": "m³"}
